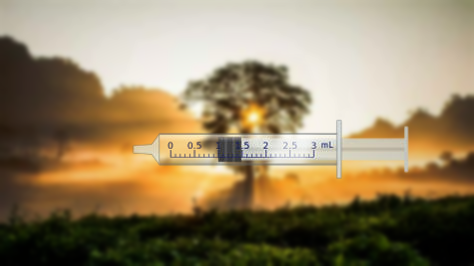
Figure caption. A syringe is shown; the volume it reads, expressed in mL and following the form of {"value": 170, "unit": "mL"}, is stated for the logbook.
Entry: {"value": 1, "unit": "mL"}
